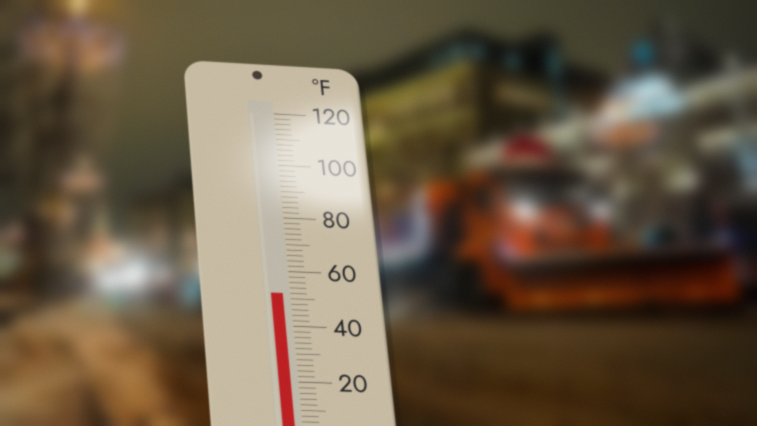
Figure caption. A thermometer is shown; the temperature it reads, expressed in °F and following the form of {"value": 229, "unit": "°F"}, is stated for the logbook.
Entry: {"value": 52, "unit": "°F"}
